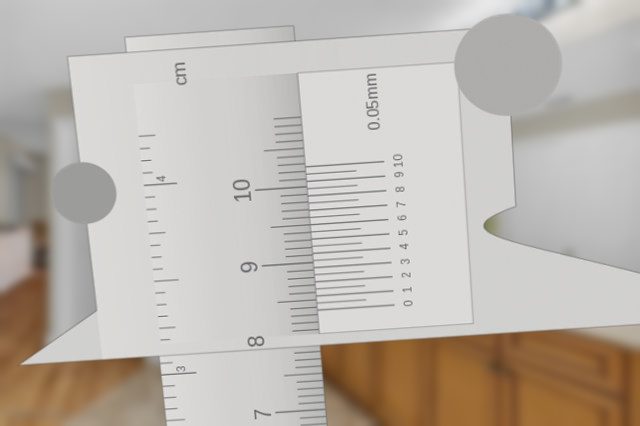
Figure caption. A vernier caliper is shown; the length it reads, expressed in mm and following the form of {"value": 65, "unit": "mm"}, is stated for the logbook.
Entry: {"value": 83.6, "unit": "mm"}
